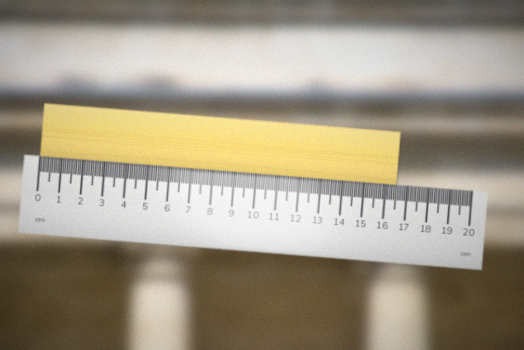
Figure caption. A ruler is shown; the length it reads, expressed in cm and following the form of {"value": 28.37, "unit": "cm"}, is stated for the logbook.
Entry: {"value": 16.5, "unit": "cm"}
